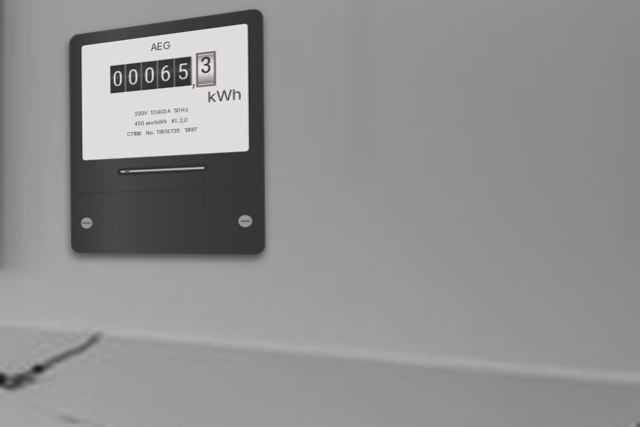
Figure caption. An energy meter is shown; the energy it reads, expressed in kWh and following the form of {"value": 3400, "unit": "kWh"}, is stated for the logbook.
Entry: {"value": 65.3, "unit": "kWh"}
